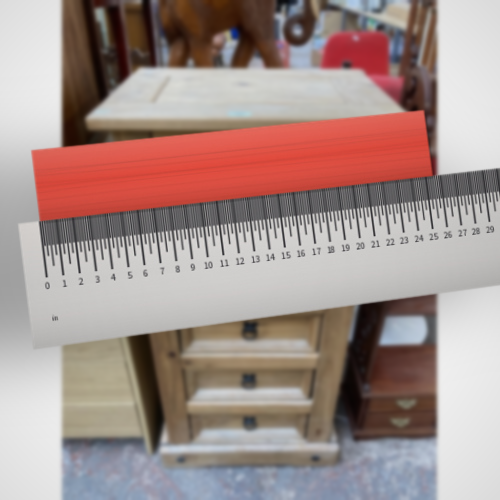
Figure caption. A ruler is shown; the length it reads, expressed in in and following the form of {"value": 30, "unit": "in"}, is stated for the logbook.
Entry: {"value": 25.5, "unit": "in"}
